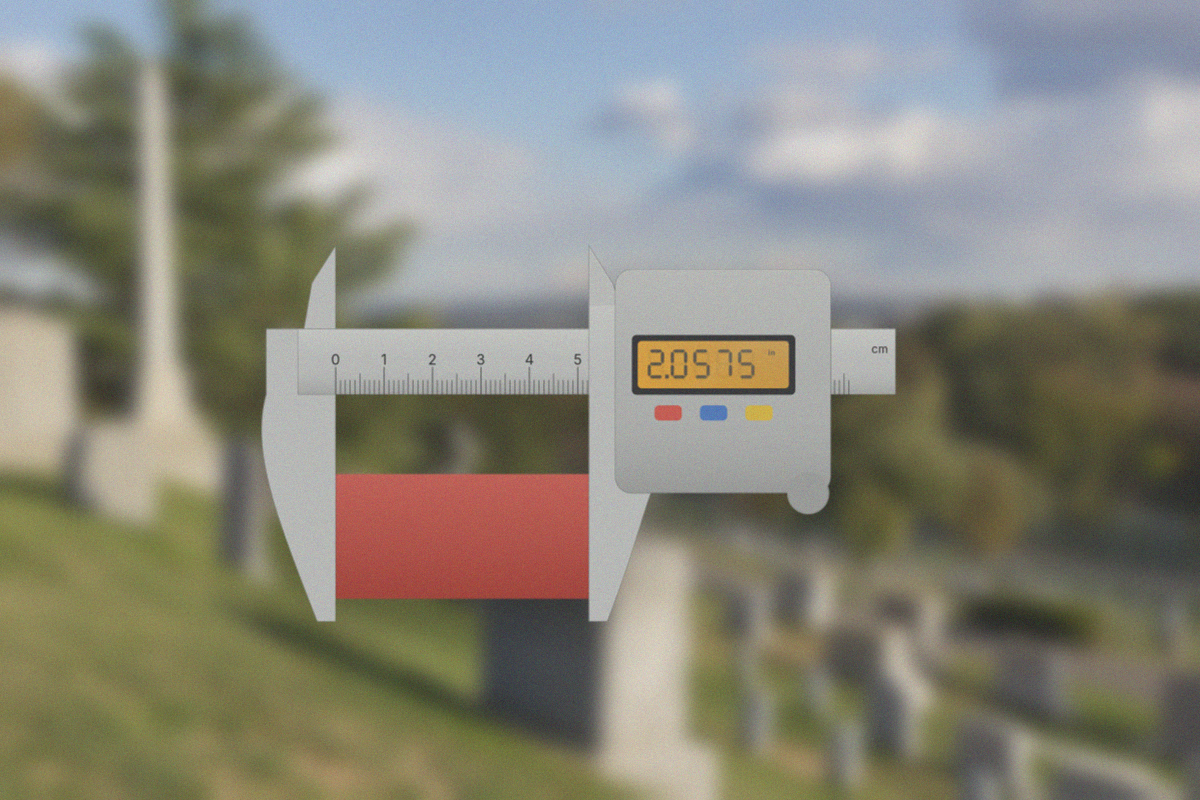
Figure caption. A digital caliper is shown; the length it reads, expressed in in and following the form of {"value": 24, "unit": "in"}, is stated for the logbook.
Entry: {"value": 2.0575, "unit": "in"}
